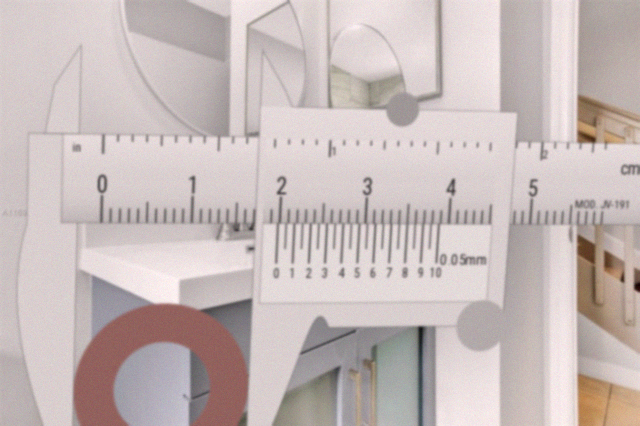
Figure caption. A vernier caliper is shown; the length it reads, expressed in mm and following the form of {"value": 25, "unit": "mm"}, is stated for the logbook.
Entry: {"value": 19.8, "unit": "mm"}
